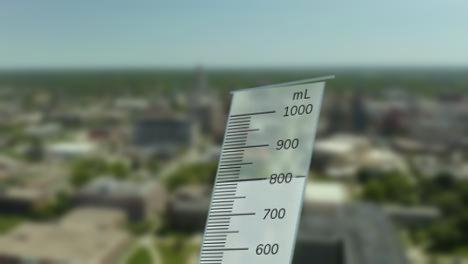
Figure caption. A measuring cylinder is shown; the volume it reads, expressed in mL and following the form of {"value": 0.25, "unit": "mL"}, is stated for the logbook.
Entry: {"value": 800, "unit": "mL"}
